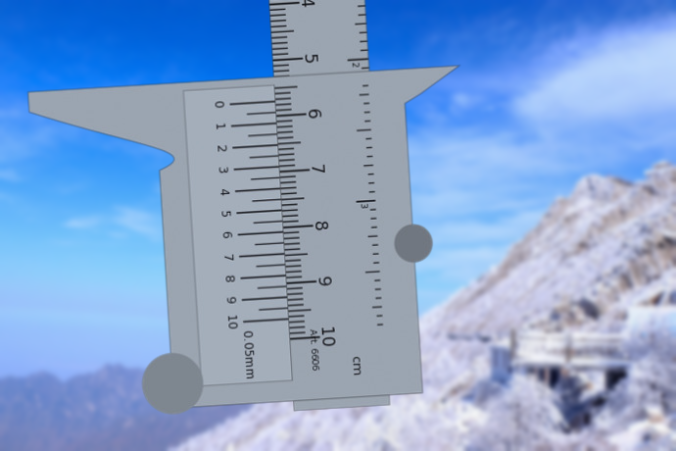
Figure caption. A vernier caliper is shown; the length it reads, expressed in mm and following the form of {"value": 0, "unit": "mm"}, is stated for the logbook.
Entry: {"value": 57.4, "unit": "mm"}
